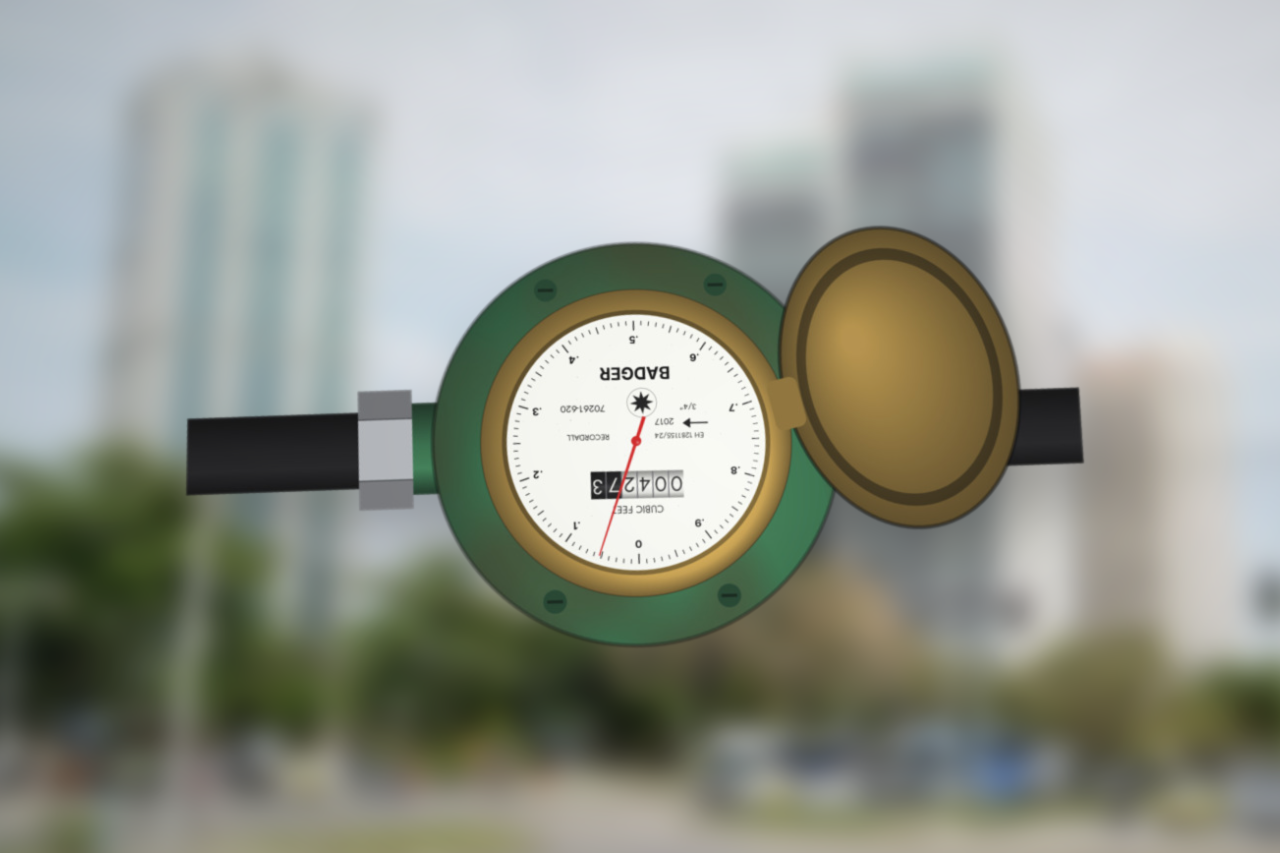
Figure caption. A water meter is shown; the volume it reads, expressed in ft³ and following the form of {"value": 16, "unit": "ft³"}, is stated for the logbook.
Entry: {"value": 4273.05, "unit": "ft³"}
